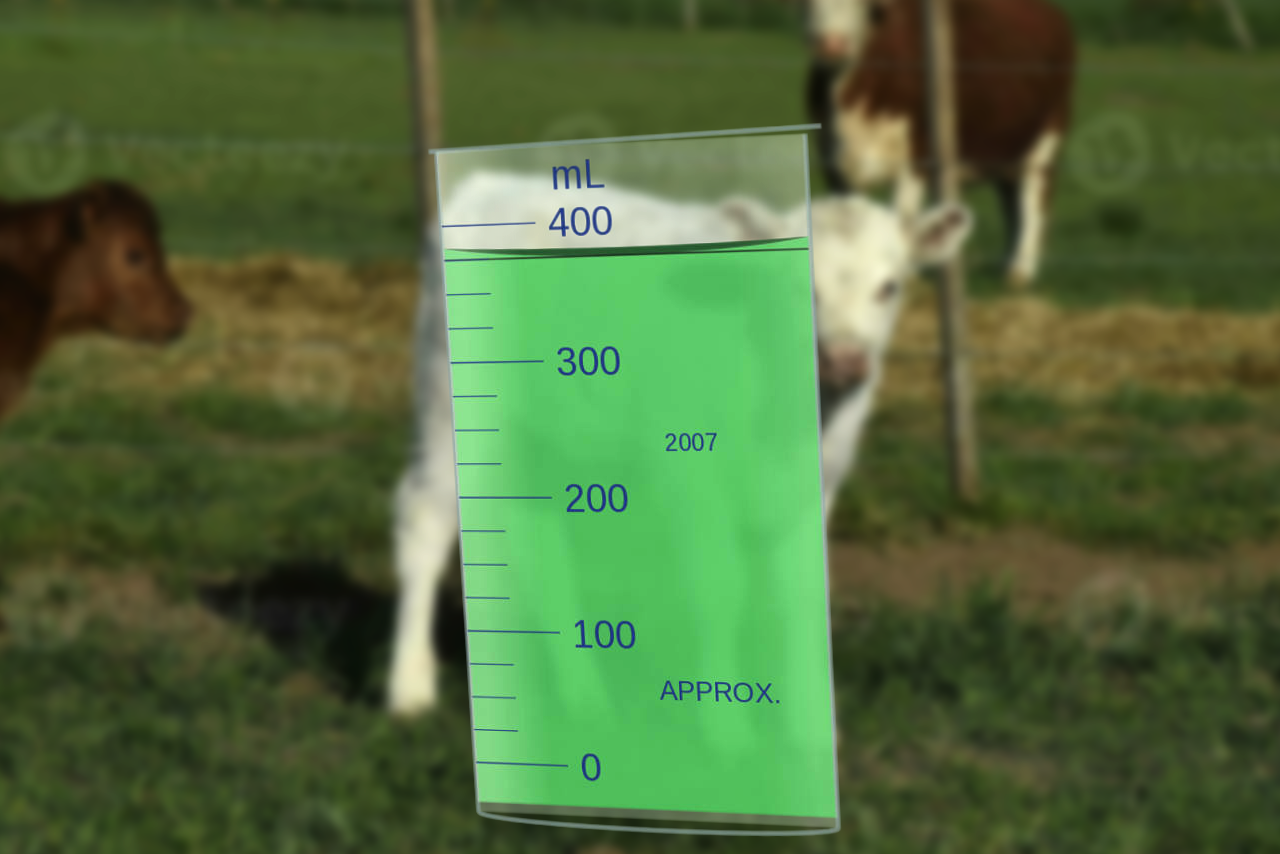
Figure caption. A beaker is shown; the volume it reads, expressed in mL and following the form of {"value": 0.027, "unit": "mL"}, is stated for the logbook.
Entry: {"value": 375, "unit": "mL"}
